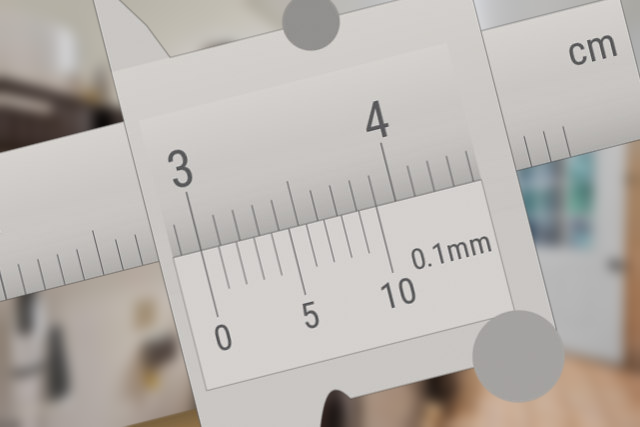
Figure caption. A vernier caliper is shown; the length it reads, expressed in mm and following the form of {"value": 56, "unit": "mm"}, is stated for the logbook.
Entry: {"value": 30.0, "unit": "mm"}
